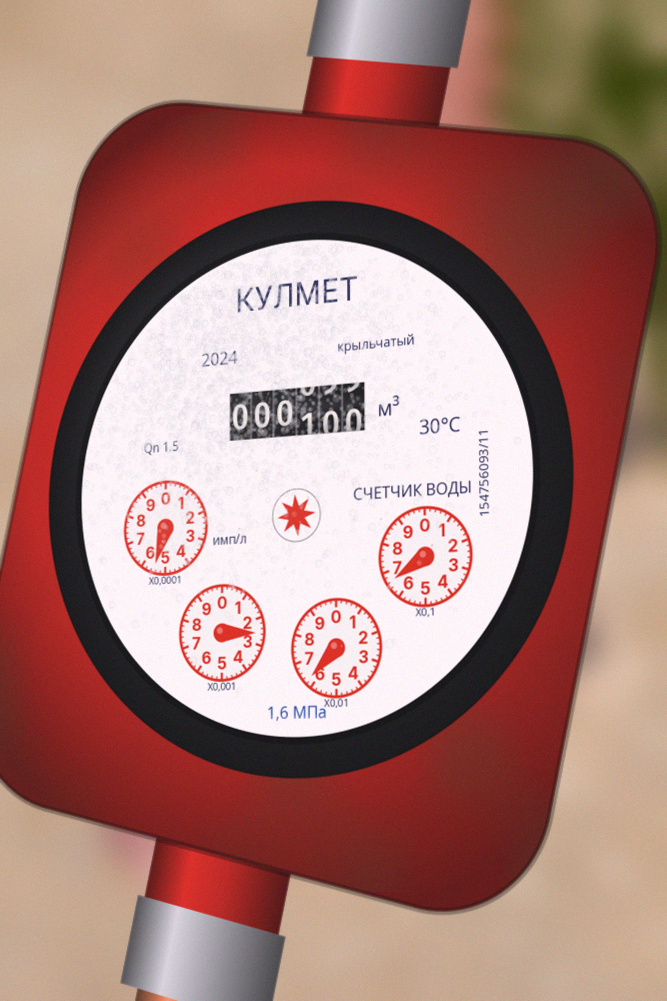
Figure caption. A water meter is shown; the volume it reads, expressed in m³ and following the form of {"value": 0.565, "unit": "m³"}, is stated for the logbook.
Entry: {"value": 99.6625, "unit": "m³"}
